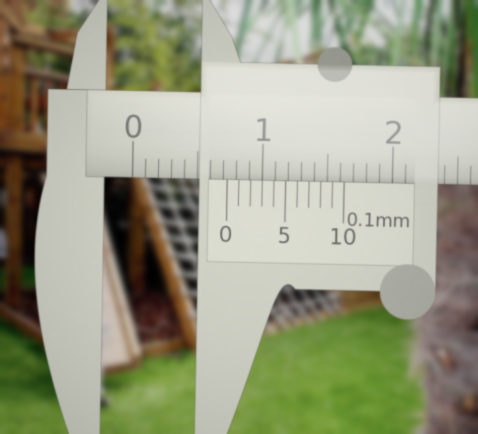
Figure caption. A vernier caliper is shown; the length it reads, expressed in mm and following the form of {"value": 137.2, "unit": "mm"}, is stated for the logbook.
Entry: {"value": 7.3, "unit": "mm"}
